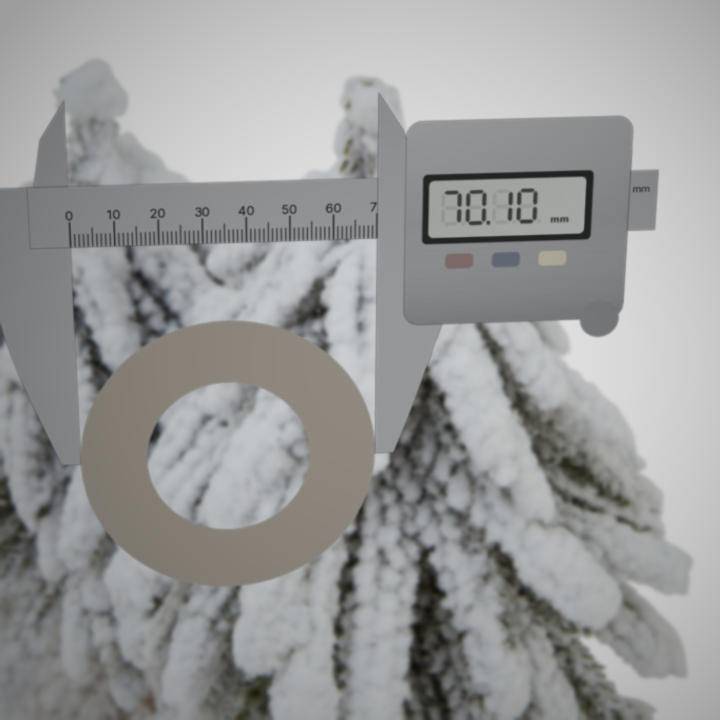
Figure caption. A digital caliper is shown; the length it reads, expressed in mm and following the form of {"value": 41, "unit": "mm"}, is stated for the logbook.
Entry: {"value": 70.10, "unit": "mm"}
